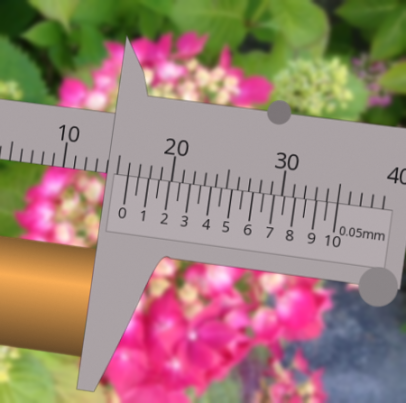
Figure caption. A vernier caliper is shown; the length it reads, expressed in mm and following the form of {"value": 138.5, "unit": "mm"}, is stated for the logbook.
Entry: {"value": 16.0, "unit": "mm"}
